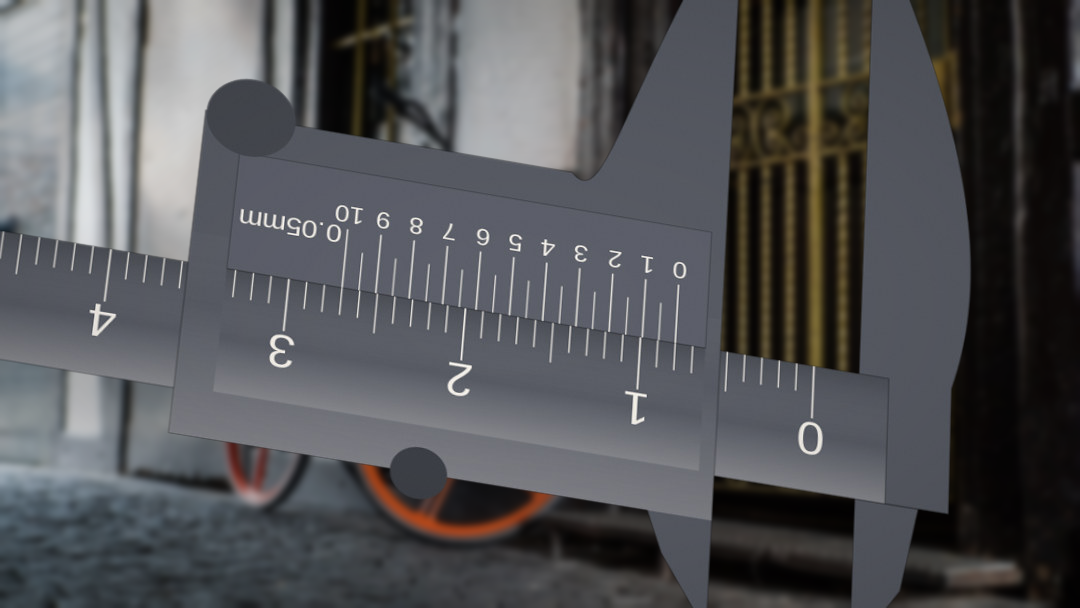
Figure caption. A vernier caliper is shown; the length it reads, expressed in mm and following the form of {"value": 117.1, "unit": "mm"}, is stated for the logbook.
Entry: {"value": 8.0, "unit": "mm"}
